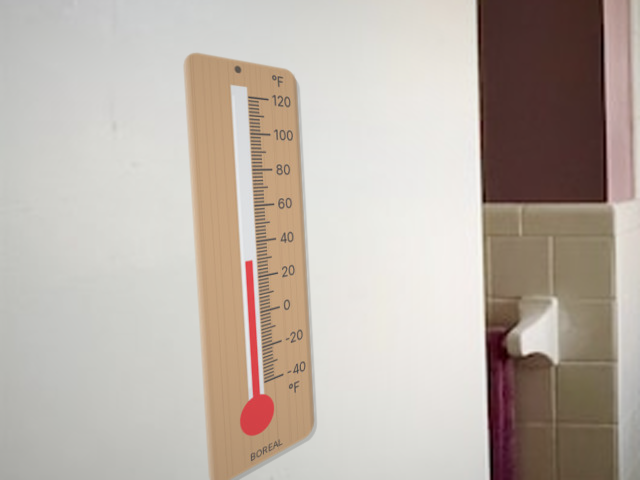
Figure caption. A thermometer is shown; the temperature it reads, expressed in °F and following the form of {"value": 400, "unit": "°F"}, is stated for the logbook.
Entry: {"value": 30, "unit": "°F"}
